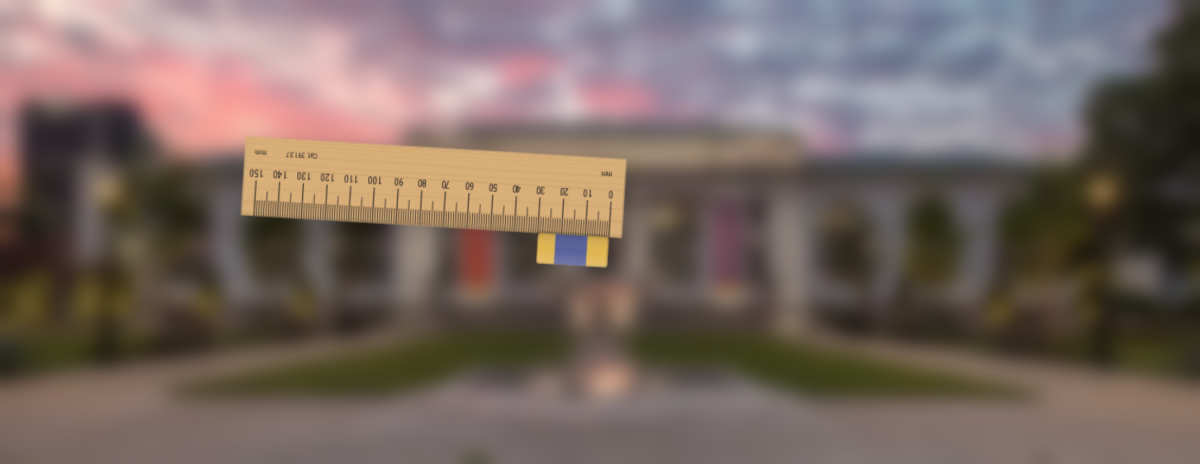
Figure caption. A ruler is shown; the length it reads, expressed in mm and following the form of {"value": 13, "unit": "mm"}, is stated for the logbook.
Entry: {"value": 30, "unit": "mm"}
